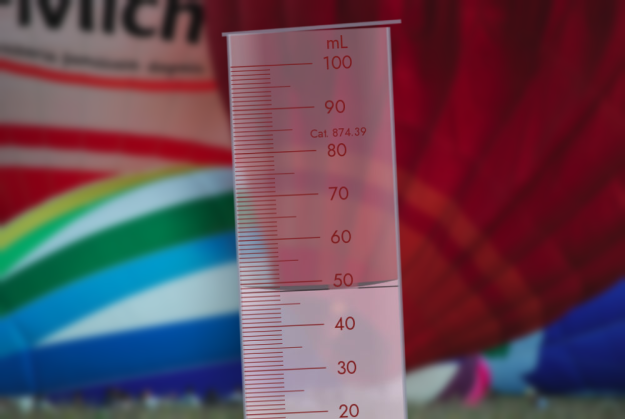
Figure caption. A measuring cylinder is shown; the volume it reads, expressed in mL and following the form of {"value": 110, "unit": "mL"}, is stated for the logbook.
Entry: {"value": 48, "unit": "mL"}
